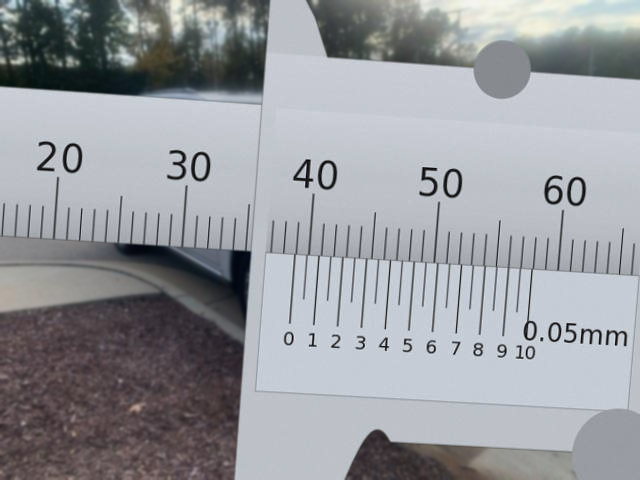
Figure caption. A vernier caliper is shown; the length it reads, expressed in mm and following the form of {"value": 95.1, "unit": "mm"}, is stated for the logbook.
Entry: {"value": 38.9, "unit": "mm"}
